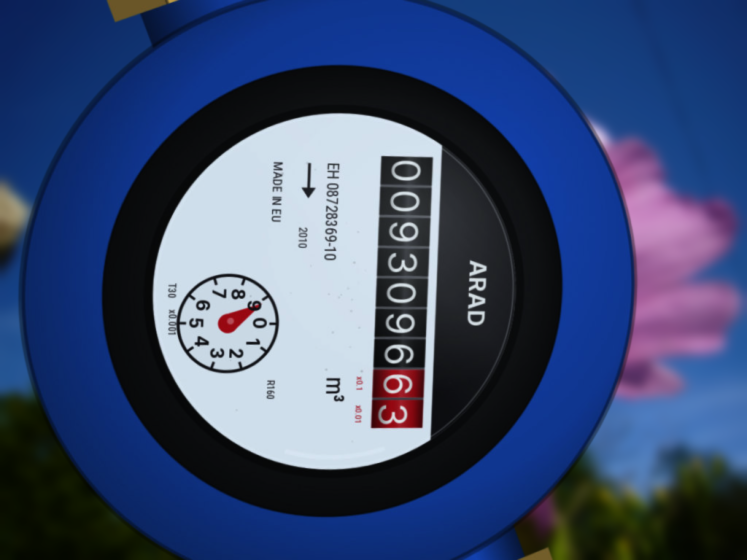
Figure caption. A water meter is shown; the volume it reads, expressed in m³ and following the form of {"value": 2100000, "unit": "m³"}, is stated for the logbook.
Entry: {"value": 93096.629, "unit": "m³"}
